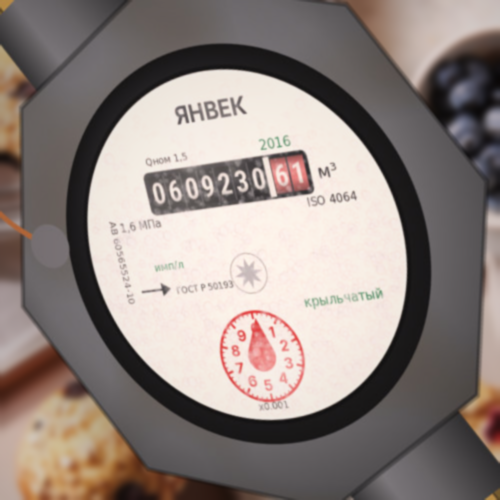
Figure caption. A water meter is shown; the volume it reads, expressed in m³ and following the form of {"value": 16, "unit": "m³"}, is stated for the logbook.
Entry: {"value": 609230.610, "unit": "m³"}
